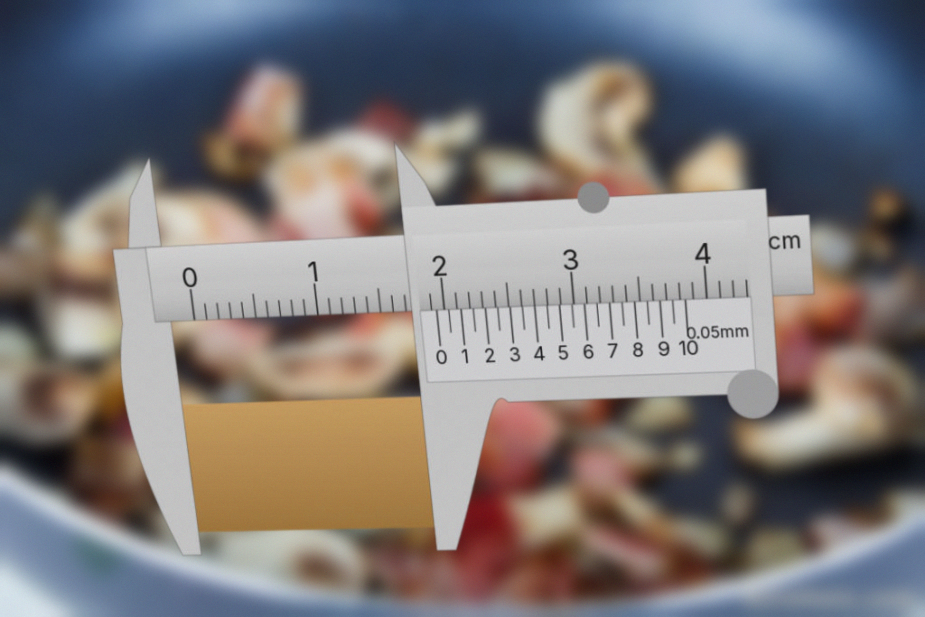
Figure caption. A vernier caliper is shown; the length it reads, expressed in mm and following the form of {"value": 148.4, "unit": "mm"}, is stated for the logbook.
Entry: {"value": 19.4, "unit": "mm"}
